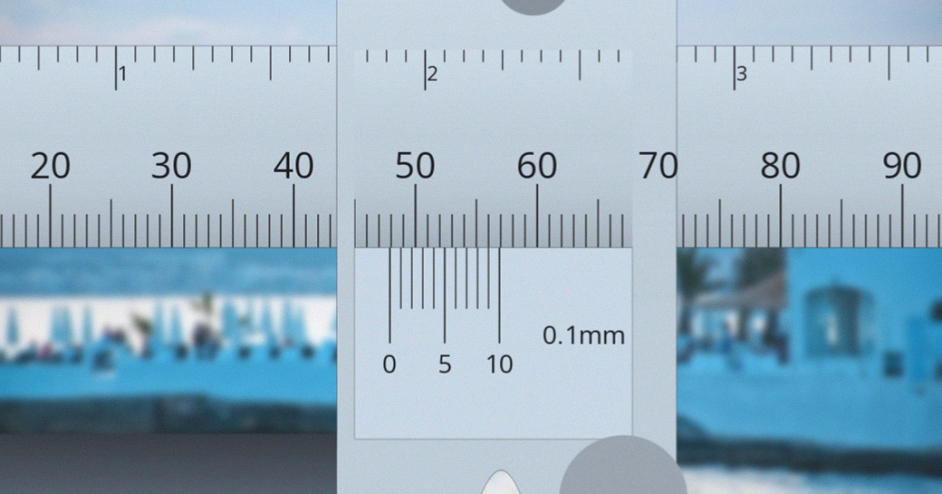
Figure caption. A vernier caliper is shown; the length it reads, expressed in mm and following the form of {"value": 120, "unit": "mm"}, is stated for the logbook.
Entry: {"value": 47.9, "unit": "mm"}
